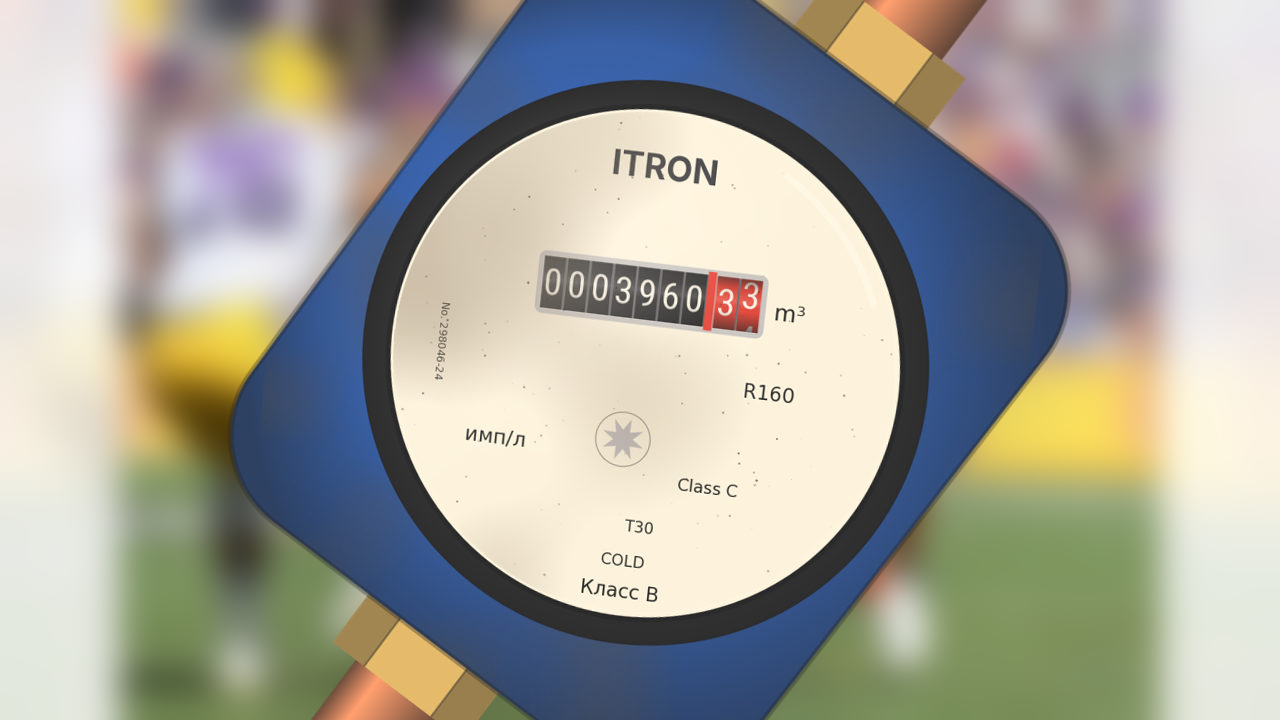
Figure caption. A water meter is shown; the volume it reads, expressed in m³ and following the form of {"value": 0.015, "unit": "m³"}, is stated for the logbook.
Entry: {"value": 3960.33, "unit": "m³"}
